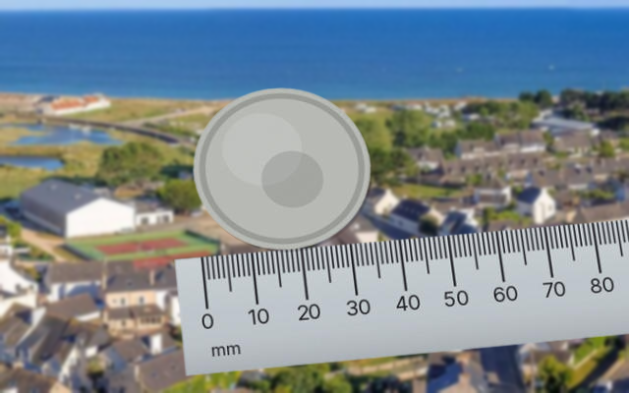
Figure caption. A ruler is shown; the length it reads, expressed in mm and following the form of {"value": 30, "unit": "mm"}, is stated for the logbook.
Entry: {"value": 36, "unit": "mm"}
